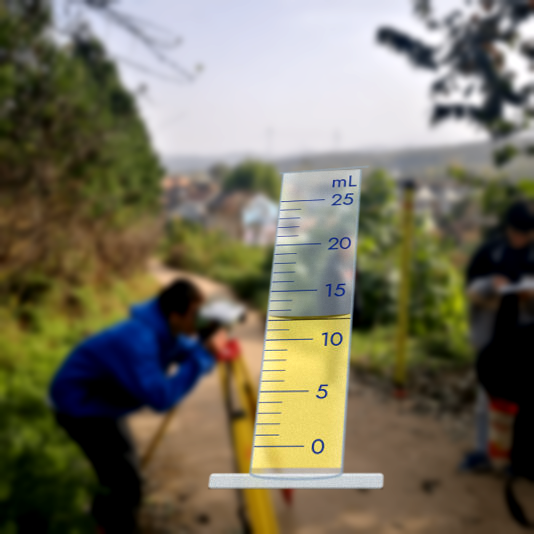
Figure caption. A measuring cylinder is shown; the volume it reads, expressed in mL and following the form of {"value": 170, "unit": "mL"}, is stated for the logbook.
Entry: {"value": 12, "unit": "mL"}
